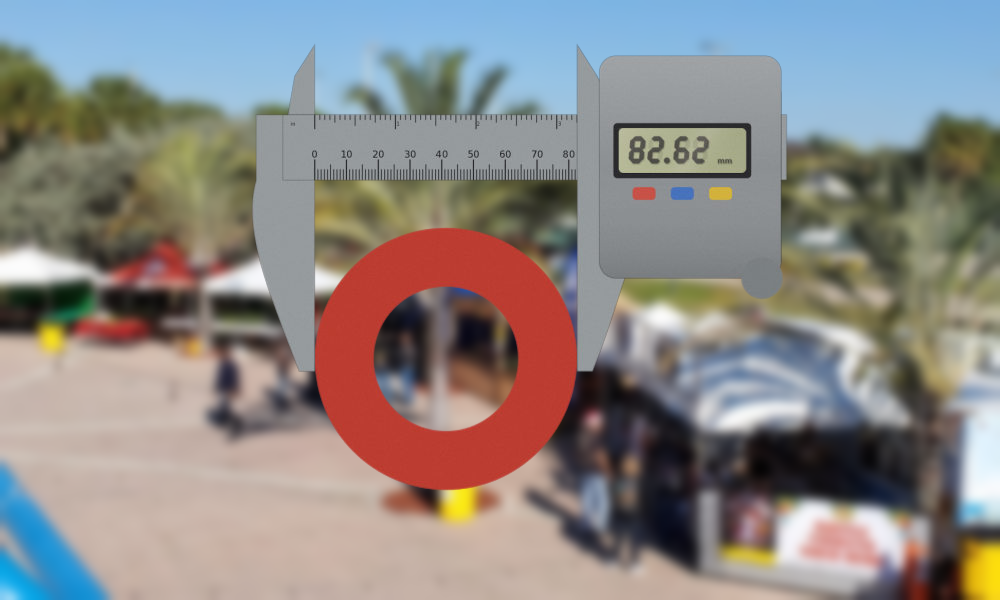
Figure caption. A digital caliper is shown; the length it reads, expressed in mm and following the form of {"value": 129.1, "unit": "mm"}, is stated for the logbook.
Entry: {"value": 82.62, "unit": "mm"}
